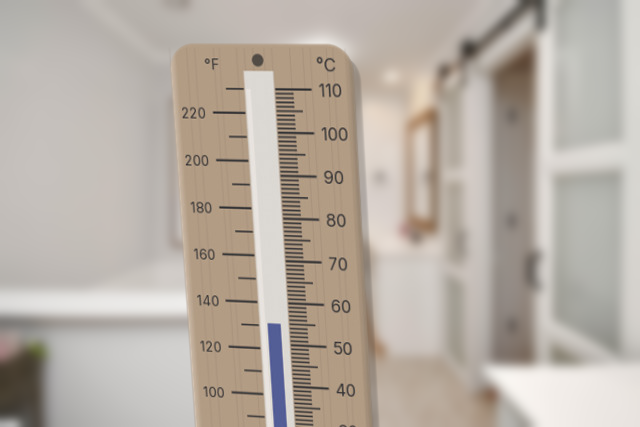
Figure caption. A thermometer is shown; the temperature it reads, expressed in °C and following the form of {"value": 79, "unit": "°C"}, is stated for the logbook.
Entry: {"value": 55, "unit": "°C"}
